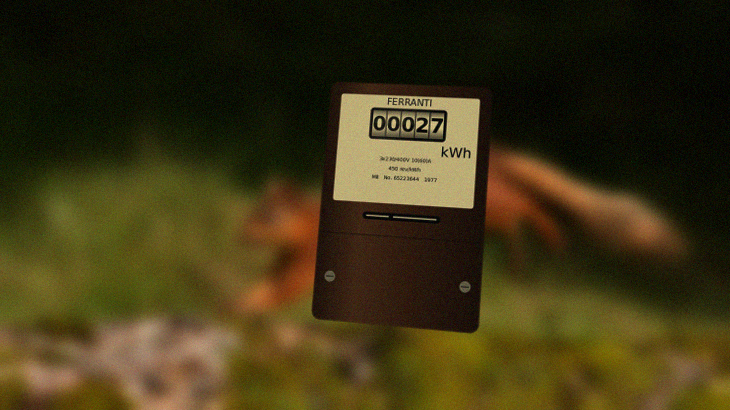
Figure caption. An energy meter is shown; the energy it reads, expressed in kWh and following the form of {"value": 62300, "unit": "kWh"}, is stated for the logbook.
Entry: {"value": 27, "unit": "kWh"}
